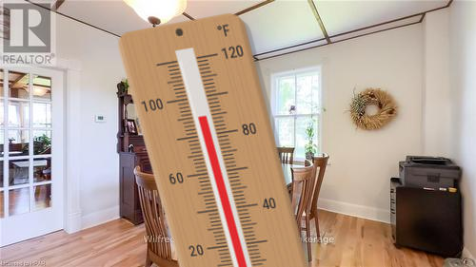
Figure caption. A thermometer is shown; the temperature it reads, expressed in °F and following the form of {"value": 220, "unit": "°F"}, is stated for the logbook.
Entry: {"value": 90, "unit": "°F"}
